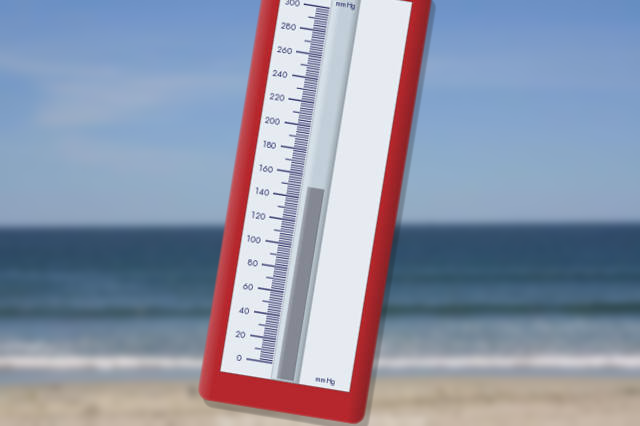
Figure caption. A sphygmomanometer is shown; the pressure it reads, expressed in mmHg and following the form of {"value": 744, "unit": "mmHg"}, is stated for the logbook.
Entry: {"value": 150, "unit": "mmHg"}
